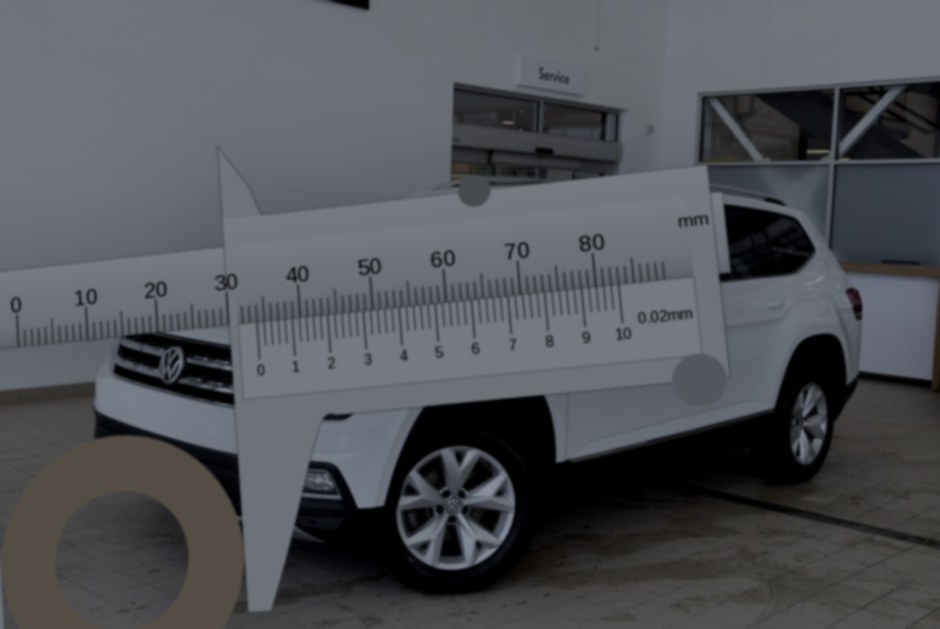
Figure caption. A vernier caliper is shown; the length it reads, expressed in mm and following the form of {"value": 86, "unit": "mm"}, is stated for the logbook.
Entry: {"value": 34.0, "unit": "mm"}
